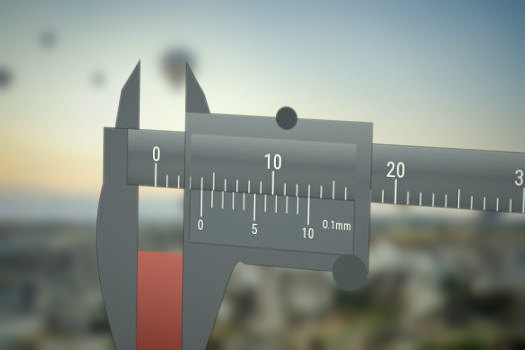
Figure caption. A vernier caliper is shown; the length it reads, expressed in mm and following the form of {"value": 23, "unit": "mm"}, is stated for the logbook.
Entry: {"value": 4.0, "unit": "mm"}
